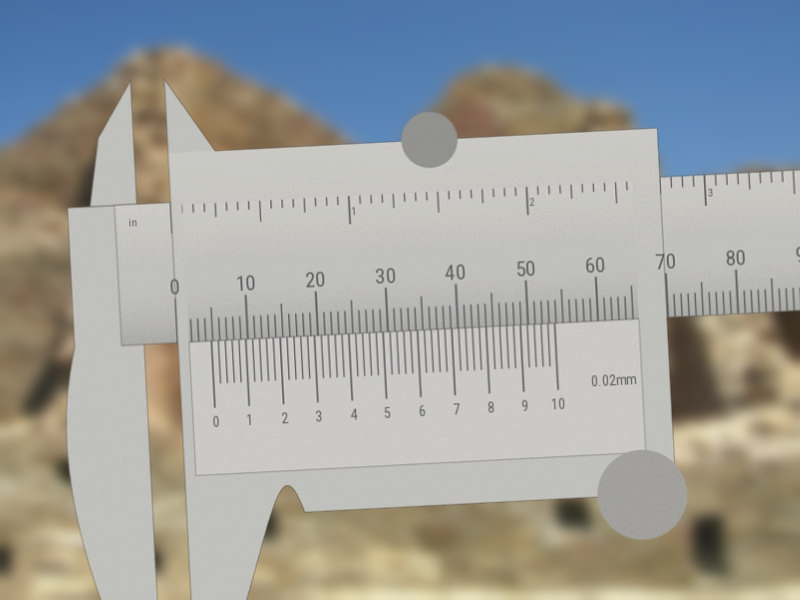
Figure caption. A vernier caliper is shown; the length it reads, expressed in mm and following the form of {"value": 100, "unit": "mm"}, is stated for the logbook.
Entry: {"value": 4.8, "unit": "mm"}
